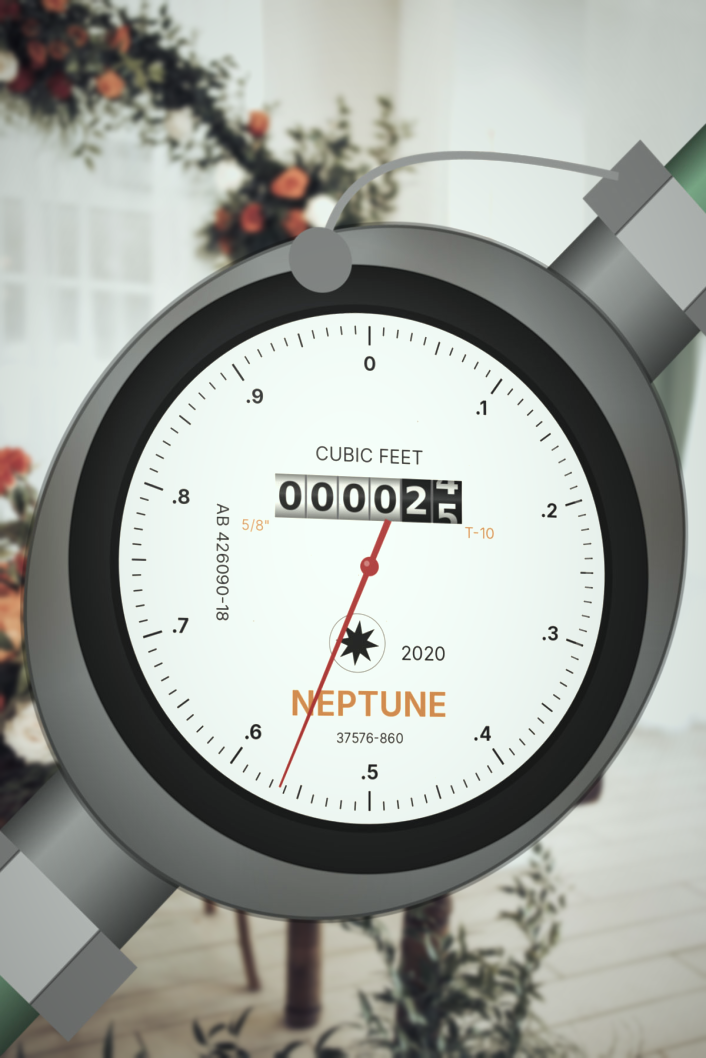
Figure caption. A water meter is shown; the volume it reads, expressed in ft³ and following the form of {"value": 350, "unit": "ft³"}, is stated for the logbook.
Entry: {"value": 24.56, "unit": "ft³"}
